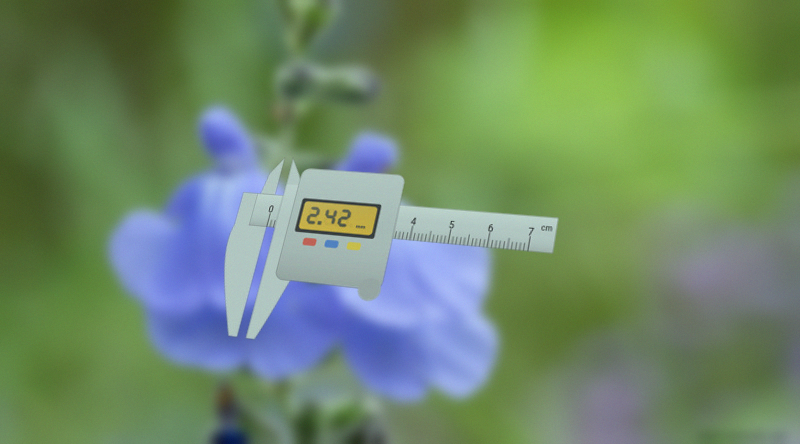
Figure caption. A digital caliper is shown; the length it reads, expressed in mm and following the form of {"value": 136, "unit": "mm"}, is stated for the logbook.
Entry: {"value": 2.42, "unit": "mm"}
